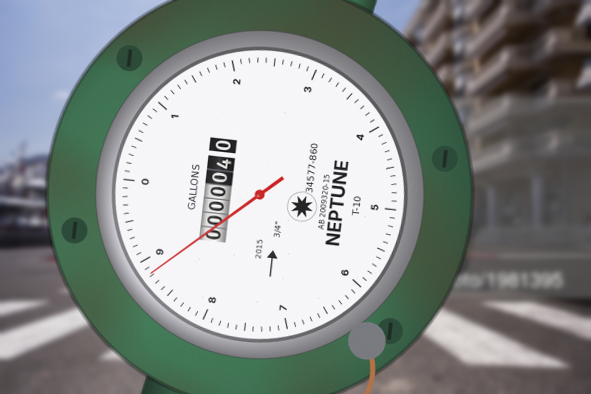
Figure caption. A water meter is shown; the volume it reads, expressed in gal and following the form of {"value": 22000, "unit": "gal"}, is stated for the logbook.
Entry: {"value": 38.8, "unit": "gal"}
